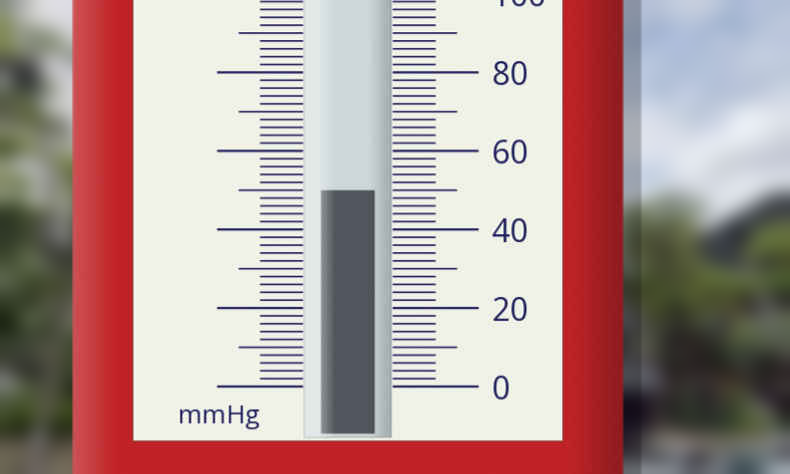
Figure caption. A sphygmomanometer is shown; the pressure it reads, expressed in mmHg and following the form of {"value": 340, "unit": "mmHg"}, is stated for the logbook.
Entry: {"value": 50, "unit": "mmHg"}
